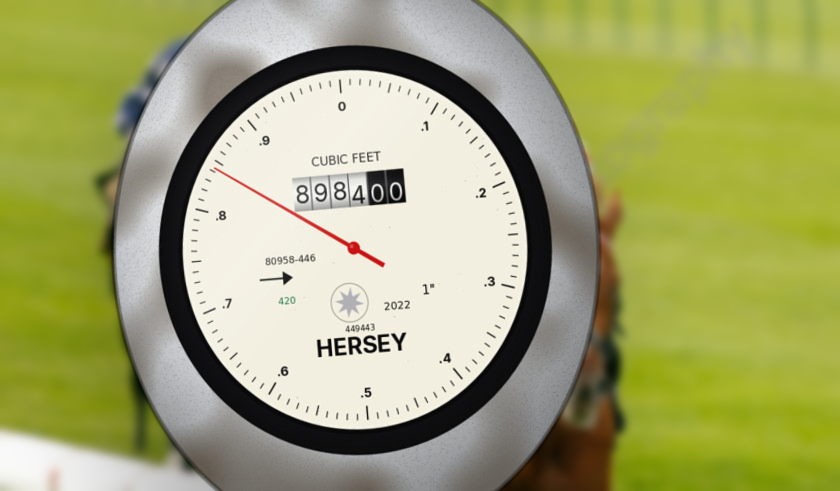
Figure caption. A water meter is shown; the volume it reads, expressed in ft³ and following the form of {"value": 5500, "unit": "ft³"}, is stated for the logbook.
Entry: {"value": 898399.84, "unit": "ft³"}
